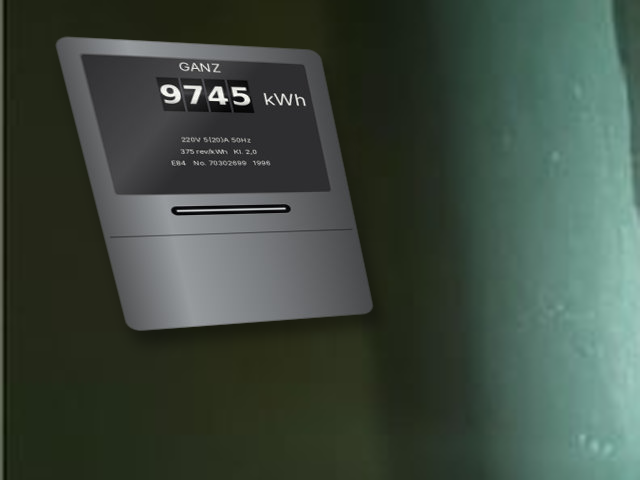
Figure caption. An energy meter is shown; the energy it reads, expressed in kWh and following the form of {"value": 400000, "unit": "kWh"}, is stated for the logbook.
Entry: {"value": 9745, "unit": "kWh"}
